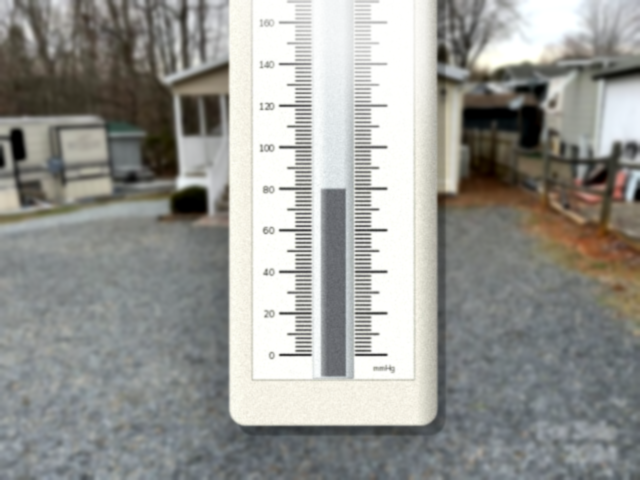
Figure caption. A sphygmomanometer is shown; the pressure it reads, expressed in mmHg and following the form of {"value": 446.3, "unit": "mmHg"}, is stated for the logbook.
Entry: {"value": 80, "unit": "mmHg"}
